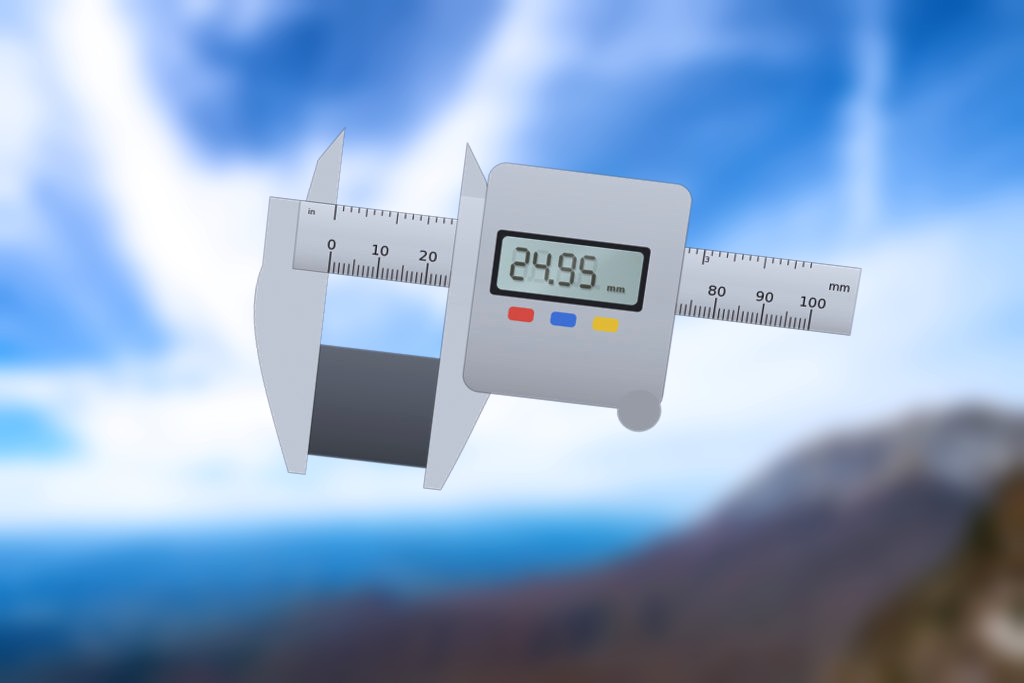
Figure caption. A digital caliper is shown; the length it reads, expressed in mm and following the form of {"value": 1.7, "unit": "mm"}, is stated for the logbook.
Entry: {"value": 24.95, "unit": "mm"}
